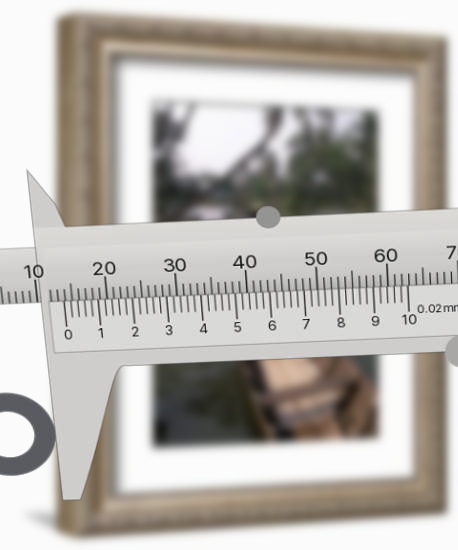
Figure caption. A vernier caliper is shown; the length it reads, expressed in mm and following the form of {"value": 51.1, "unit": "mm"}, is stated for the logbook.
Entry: {"value": 13.8, "unit": "mm"}
